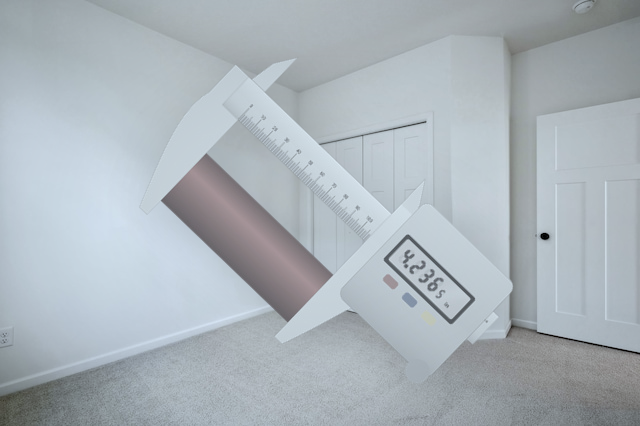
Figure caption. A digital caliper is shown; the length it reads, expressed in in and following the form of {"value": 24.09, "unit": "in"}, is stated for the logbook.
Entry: {"value": 4.2365, "unit": "in"}
